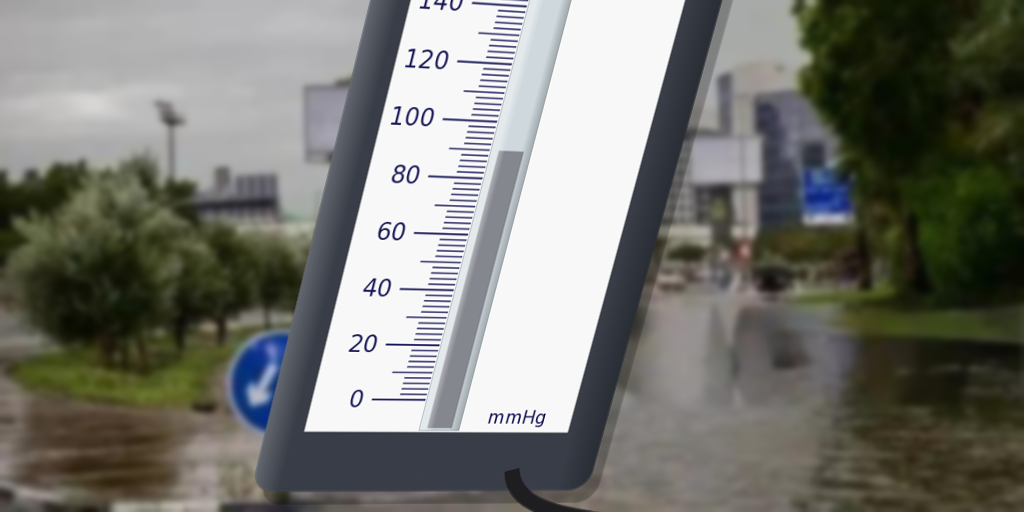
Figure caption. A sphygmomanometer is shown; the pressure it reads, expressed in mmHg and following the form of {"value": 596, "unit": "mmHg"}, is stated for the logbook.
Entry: {"value": 90, "unit": "mmHg"}
